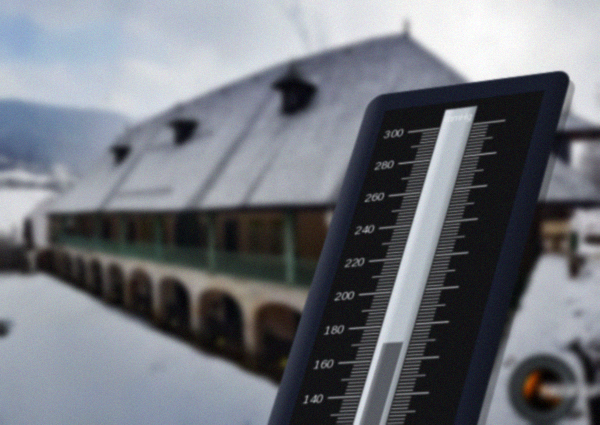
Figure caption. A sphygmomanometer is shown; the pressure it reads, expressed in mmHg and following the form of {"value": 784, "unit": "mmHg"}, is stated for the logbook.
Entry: {"value": 170, "unit": "mmHg"}
